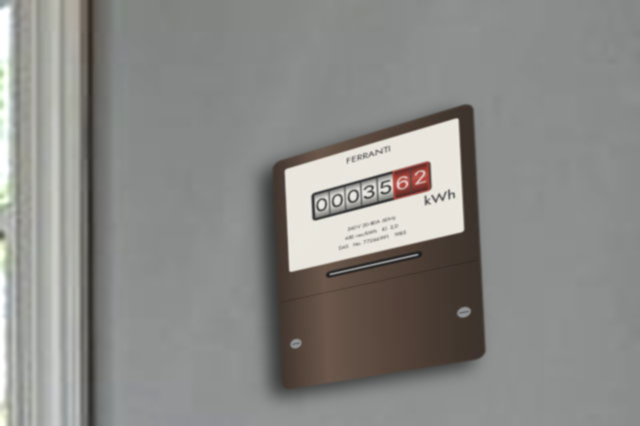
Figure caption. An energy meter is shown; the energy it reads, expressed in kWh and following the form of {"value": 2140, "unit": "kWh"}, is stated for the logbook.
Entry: {"value": 35.62, "unit": "kWh"}
